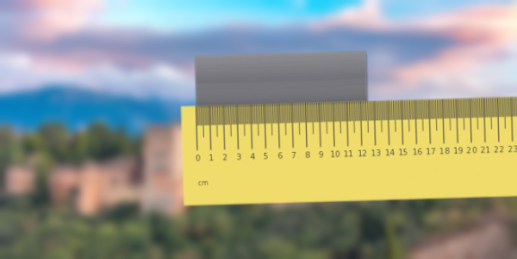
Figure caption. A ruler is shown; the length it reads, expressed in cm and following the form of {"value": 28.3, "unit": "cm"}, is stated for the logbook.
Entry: {"value": 12.5, "unit": "cm"}
